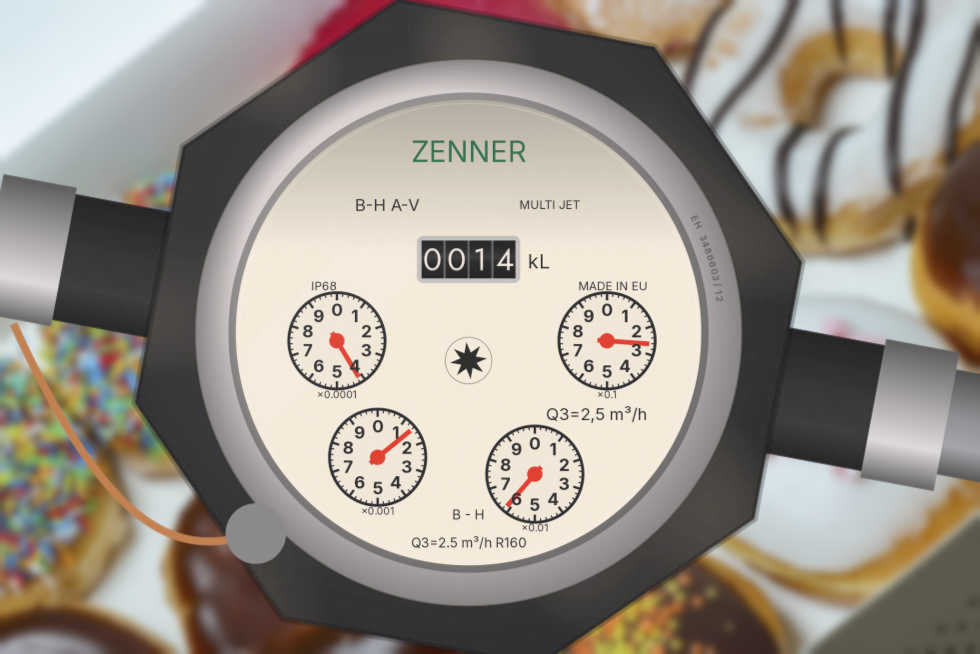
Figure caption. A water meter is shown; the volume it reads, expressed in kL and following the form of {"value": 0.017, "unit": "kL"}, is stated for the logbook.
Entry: {"value": 14.2614, "unit": "kL"}
